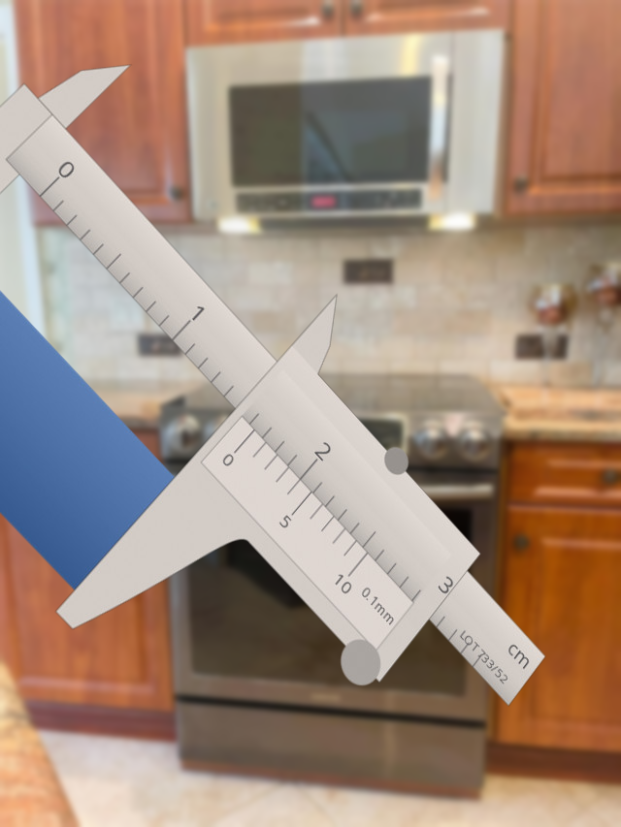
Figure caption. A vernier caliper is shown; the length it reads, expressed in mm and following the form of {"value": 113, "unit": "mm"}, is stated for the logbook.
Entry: {"value": 16.4, "unit": "mm"}
